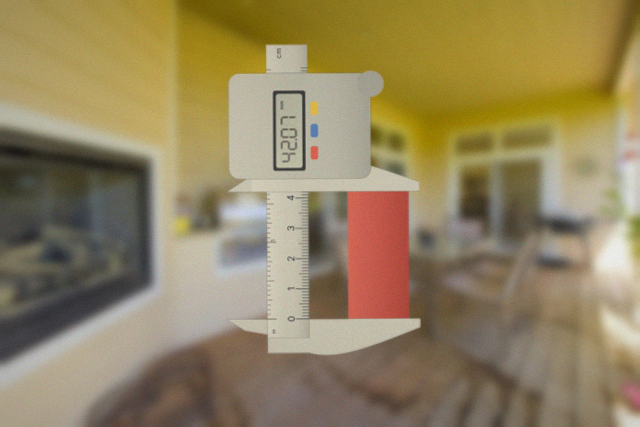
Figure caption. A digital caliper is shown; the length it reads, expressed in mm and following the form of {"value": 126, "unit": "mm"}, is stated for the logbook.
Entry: {"value": 42.07, "unit": "mm"}
